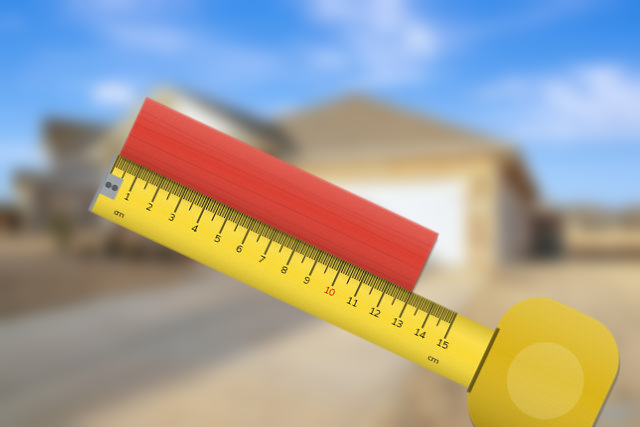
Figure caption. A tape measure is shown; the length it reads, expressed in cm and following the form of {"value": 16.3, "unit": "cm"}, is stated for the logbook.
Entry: {"value": 13, "unit": "cm"}
